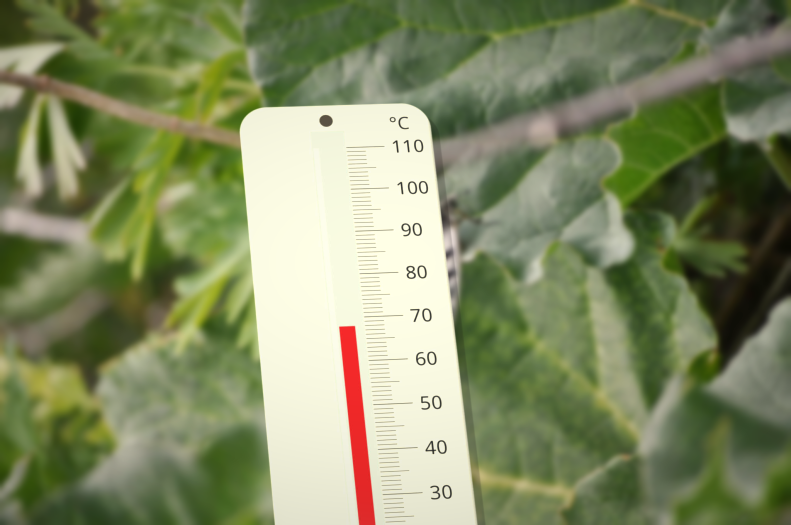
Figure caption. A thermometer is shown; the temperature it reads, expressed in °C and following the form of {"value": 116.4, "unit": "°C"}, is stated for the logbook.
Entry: {"value": 68, "unit": "°C"}
